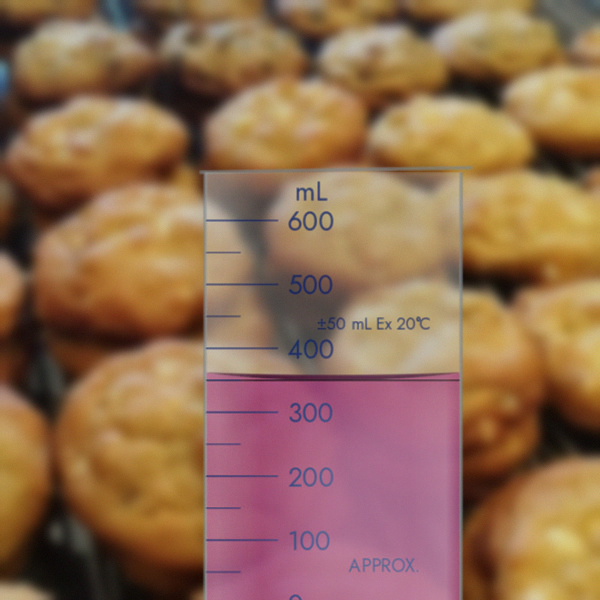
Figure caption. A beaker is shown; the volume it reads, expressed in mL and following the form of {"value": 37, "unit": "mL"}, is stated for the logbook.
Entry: {"value": 350, "unit": "mL"}
